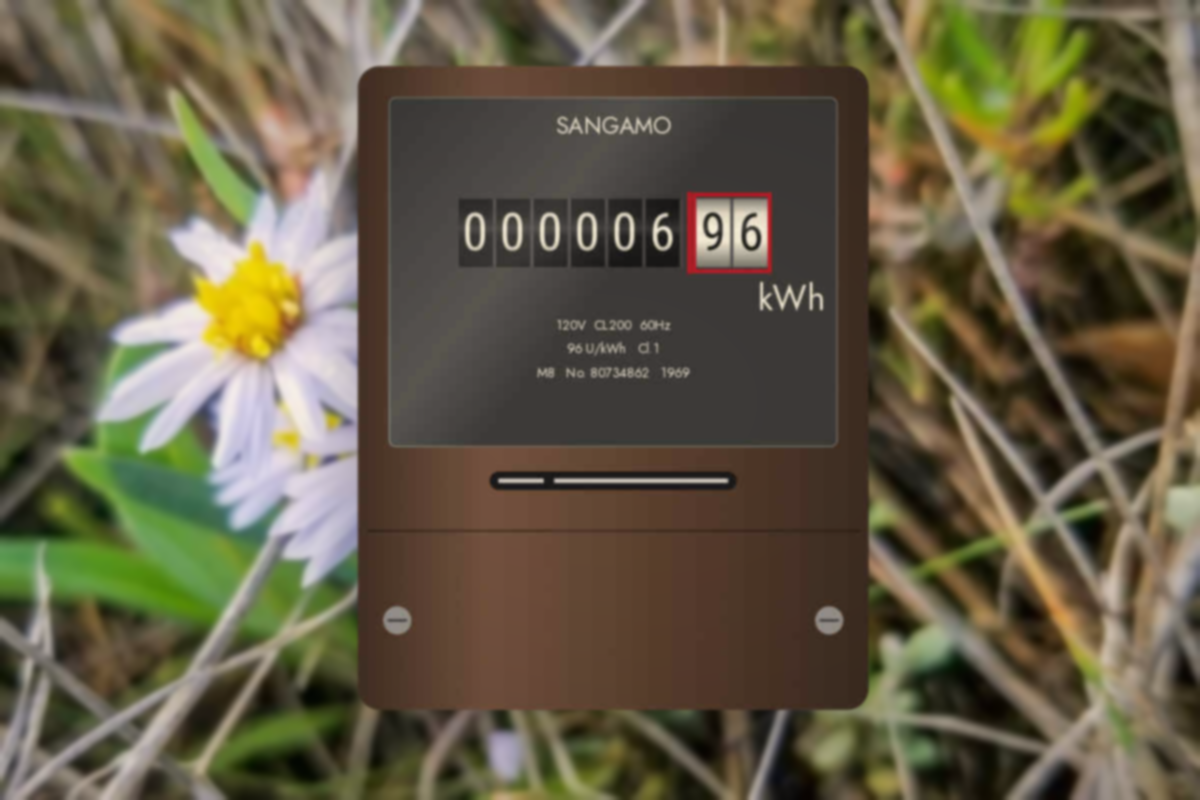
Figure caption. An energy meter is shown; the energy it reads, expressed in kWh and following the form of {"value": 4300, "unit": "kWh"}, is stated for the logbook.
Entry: {"value": 6.96, "unit": "kWh"}
